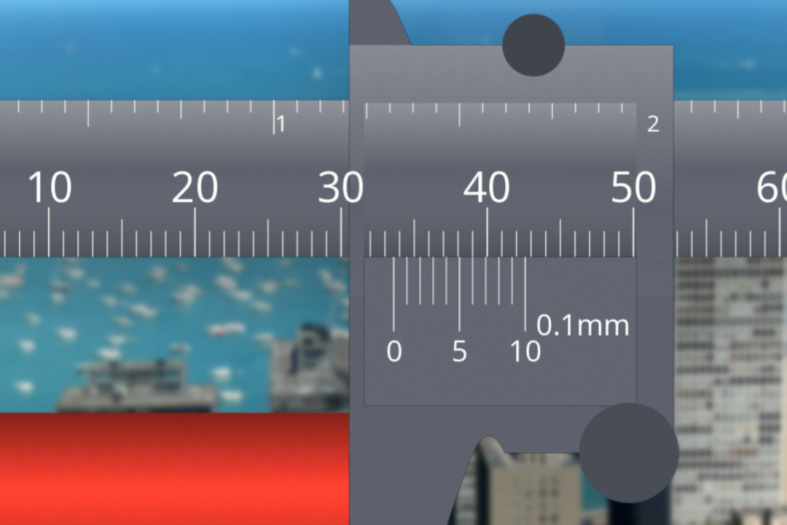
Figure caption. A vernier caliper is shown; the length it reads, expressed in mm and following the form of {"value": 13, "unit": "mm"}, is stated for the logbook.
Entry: {"value": 33.6, "unit": "mm"}
